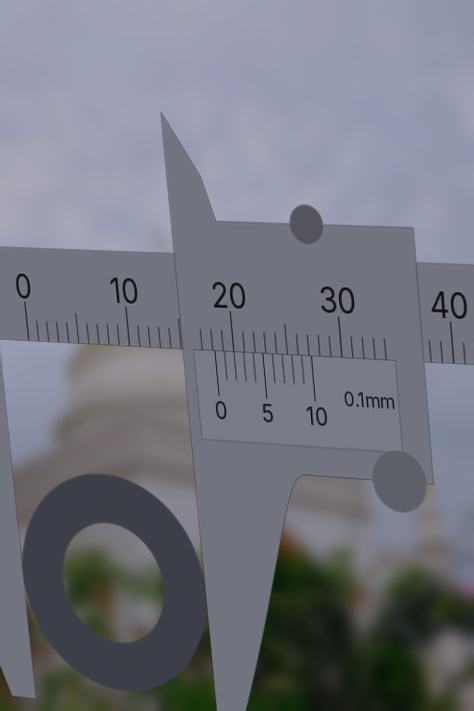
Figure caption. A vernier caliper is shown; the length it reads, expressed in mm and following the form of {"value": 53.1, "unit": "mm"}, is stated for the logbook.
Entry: {"value": 18.2, "unit": "mm"}
